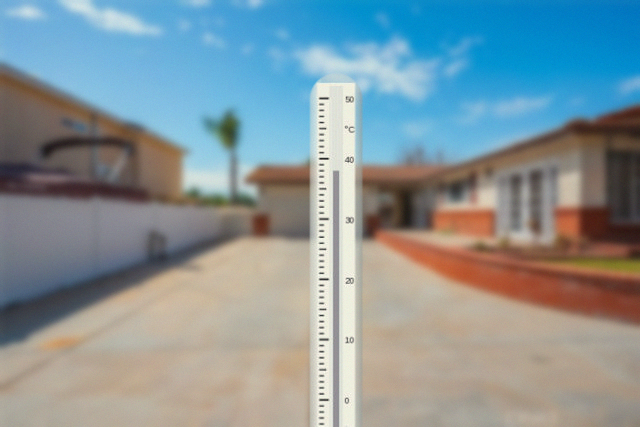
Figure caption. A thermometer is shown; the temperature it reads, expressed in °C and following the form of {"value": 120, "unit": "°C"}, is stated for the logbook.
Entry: {"value": 38, "unit": "°C"}
